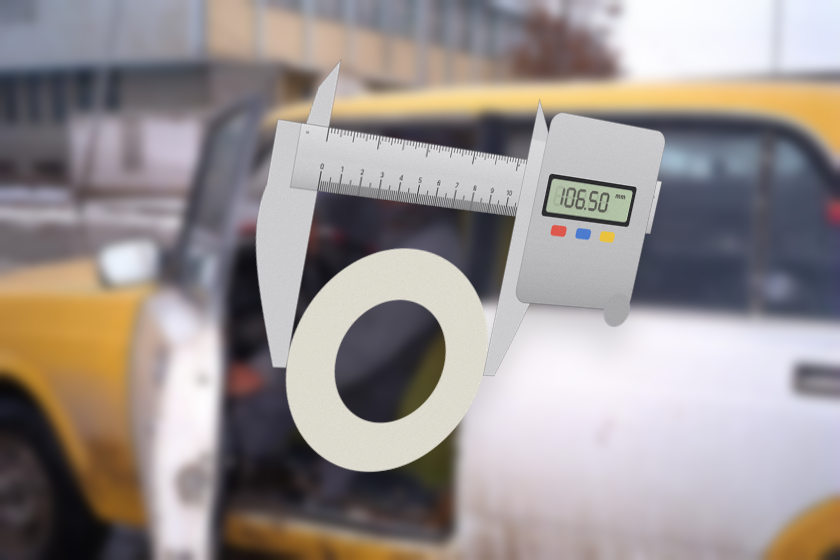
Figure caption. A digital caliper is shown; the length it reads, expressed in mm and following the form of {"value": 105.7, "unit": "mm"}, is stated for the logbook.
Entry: {"value": 106.50, "unit": "mm"}
